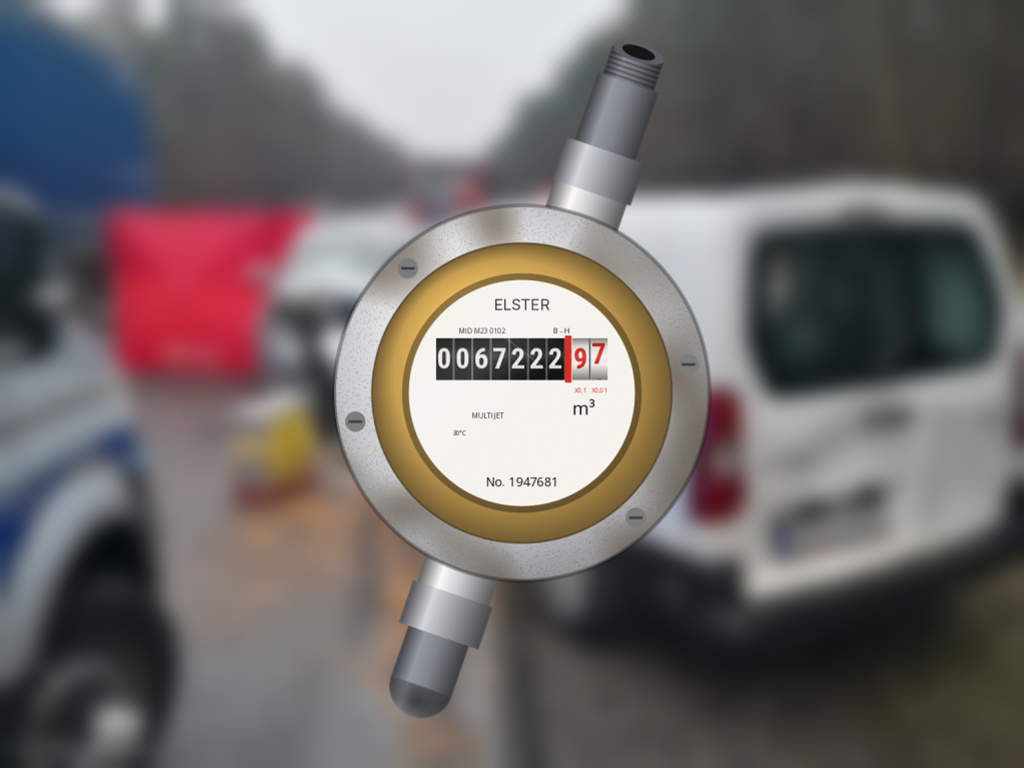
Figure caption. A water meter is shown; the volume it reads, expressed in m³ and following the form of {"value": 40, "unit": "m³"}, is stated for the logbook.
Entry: {"value": 67222.97, "unit": "m³"}
